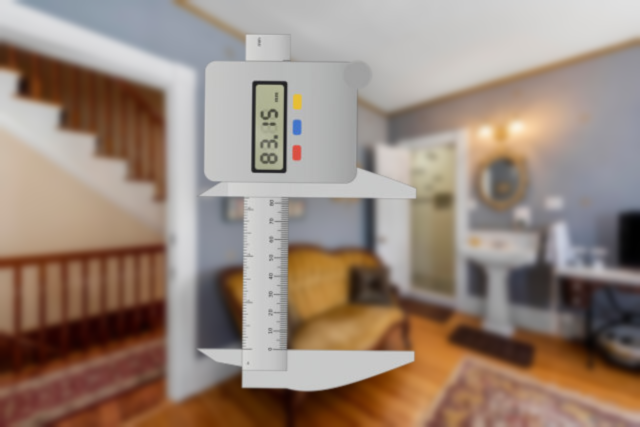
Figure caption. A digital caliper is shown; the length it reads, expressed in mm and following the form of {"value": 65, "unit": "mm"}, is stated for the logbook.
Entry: {"value": 83.15, "unit": "mm"}
